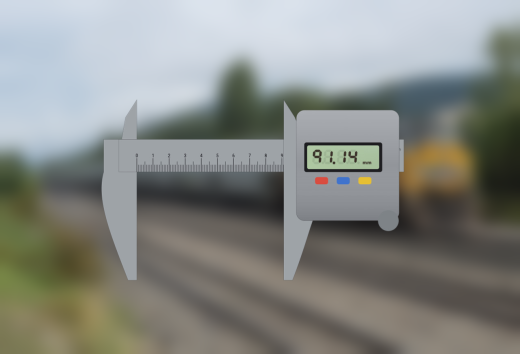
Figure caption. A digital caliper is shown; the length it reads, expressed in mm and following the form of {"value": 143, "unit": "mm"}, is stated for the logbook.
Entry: {"value": 91.14, "unit": "mm"}
